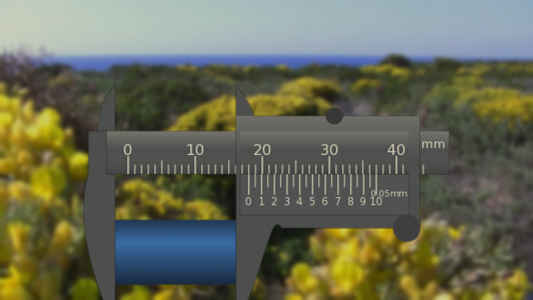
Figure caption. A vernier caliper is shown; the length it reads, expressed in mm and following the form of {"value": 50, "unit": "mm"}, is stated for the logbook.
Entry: {"value": 18.0, "unit": "mm"}
